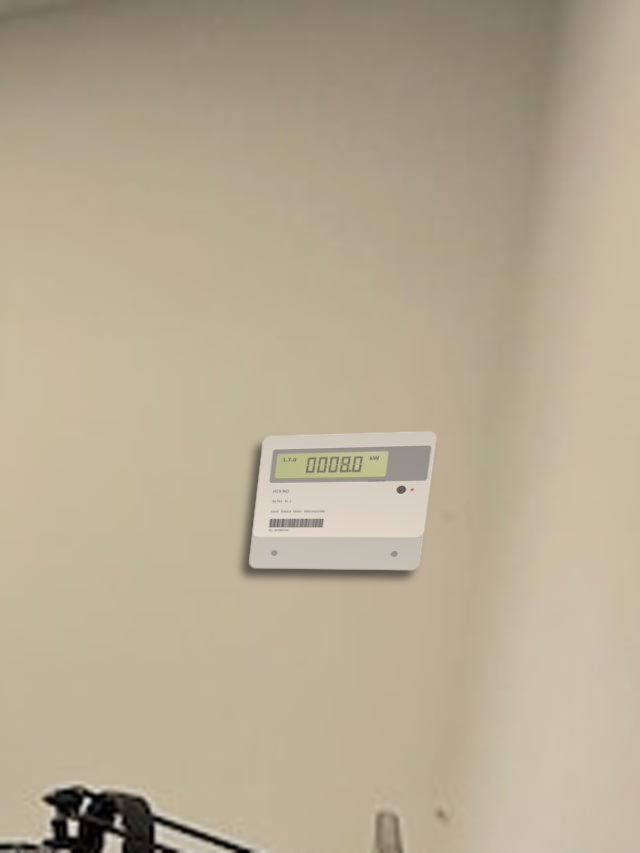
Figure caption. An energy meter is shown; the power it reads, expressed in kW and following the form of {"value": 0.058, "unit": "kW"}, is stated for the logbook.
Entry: {"value": 8.0, "unit": "kW"}
